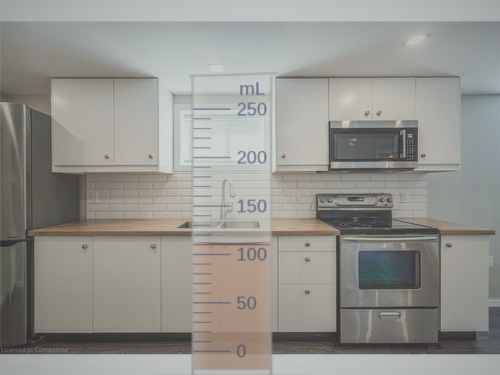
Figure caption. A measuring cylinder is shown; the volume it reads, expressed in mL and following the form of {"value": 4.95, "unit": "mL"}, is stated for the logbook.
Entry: {"value": 110, "unit": "mL"}
